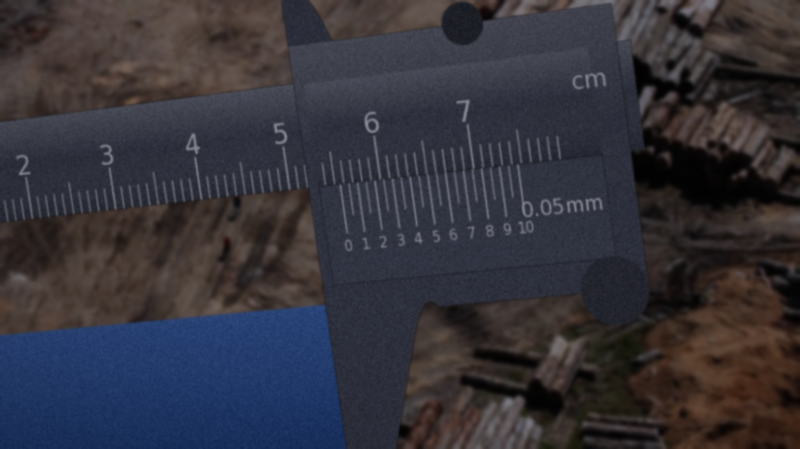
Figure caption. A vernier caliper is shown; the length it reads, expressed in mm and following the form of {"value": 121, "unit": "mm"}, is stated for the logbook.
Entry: {"value": 55.6, "unit": "mm"}
